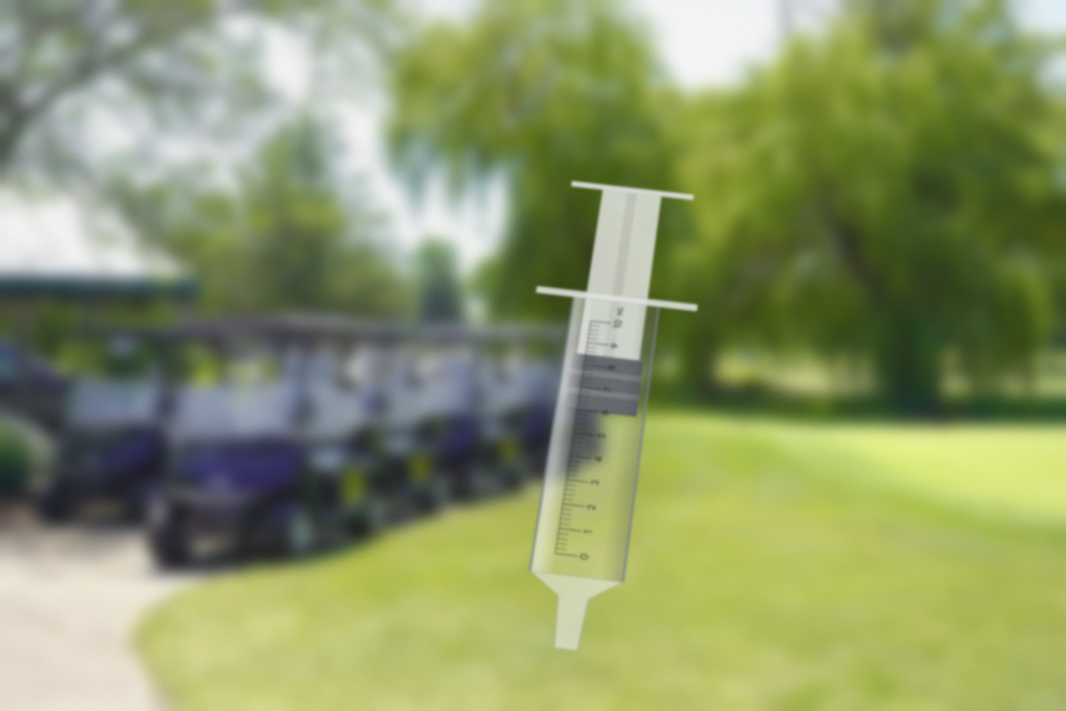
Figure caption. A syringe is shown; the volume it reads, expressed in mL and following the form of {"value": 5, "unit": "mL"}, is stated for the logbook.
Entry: {"value": 6, "unit": "mL"}
